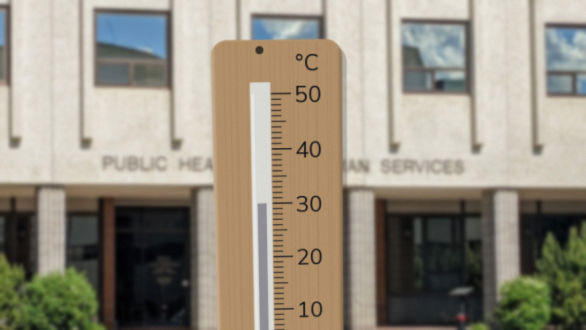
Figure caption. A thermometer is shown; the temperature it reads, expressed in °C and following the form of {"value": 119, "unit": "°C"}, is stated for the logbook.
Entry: {"value": 30, "unit": "°C"}
